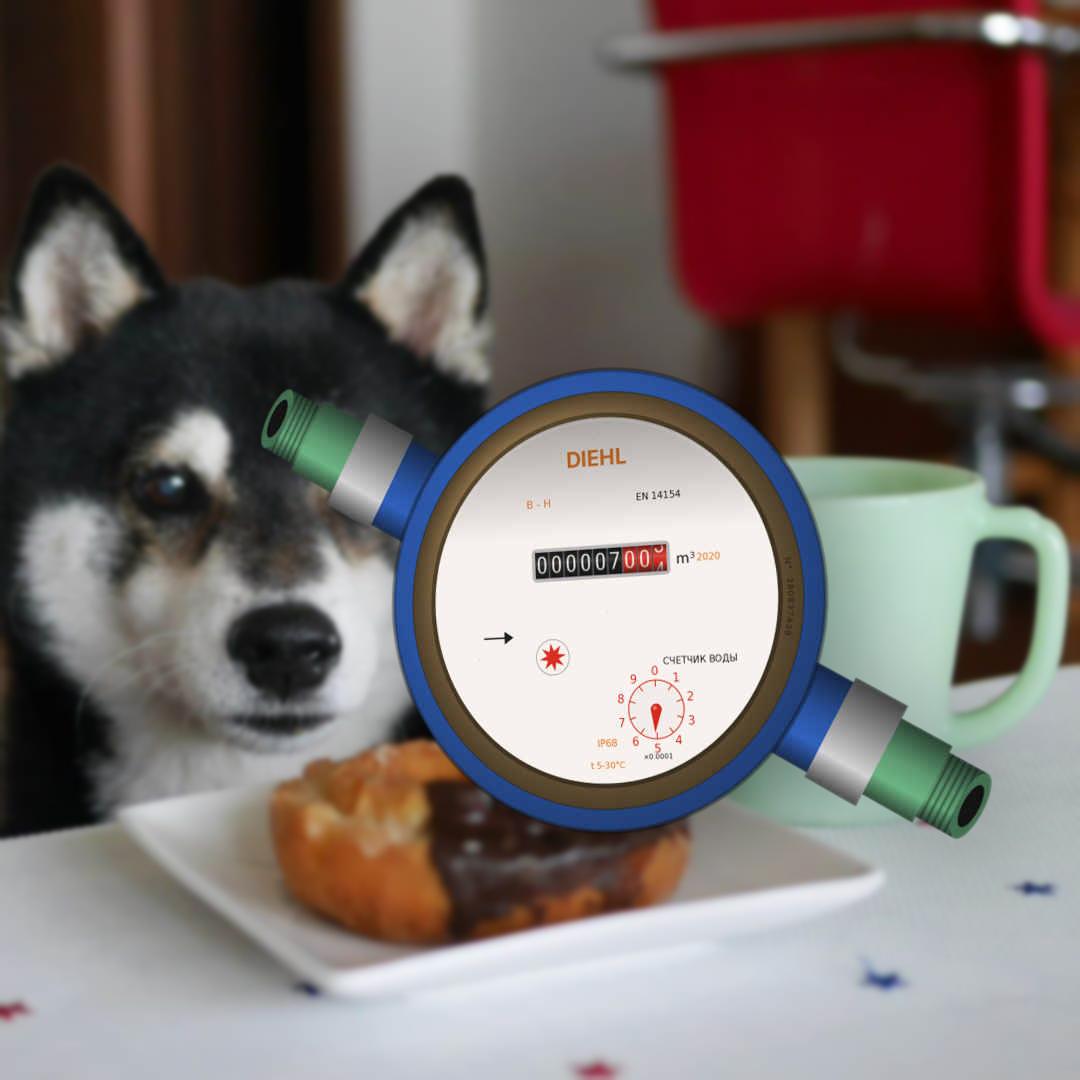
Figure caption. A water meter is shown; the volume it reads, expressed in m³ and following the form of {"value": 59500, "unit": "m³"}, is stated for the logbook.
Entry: {"value": 7.0035, "unit": "m³"}
